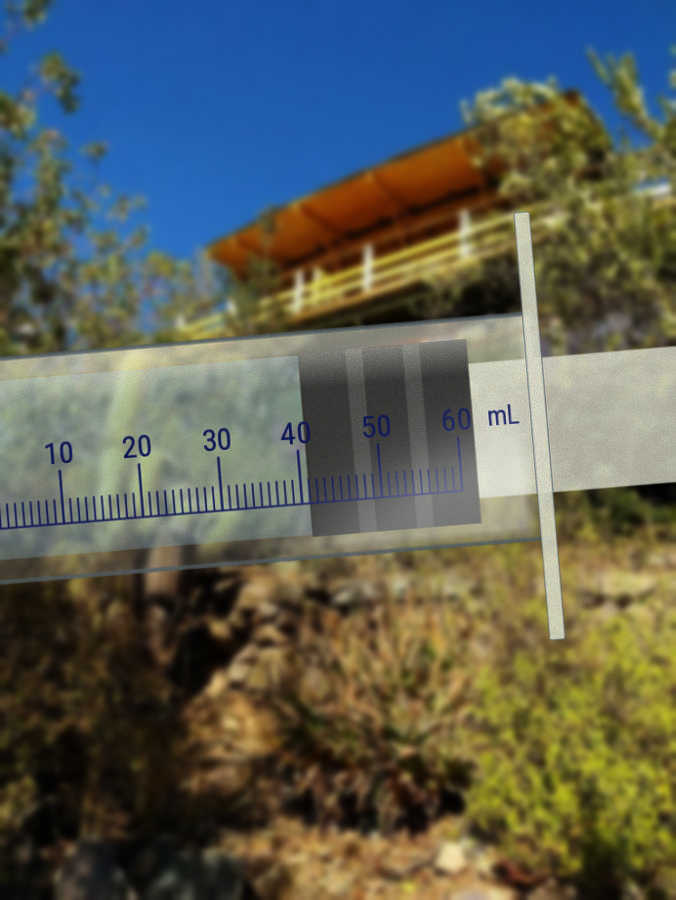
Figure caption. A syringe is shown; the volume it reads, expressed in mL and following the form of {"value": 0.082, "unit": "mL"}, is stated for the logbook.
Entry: {"value": 41, "unit": "mL"}
